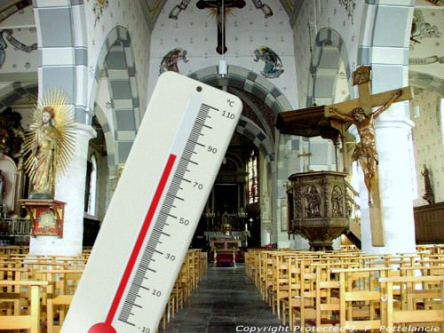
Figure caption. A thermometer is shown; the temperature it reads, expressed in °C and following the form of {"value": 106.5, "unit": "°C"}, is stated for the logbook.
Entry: {"value": 80, "unit": "°C"}
